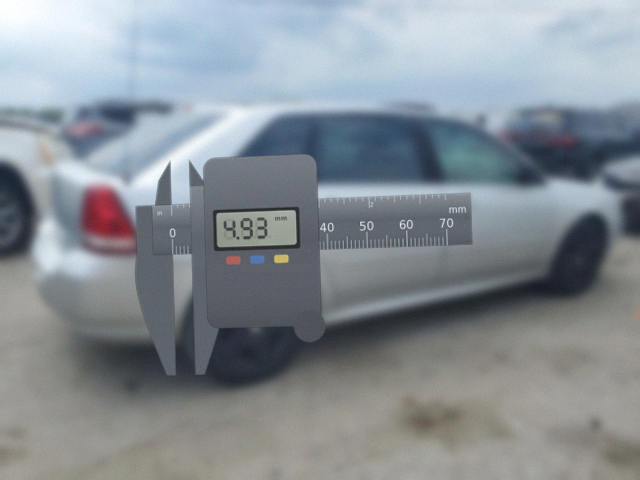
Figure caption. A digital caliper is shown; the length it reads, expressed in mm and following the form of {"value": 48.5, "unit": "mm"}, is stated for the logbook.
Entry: {"value": 4.93, "unit": "mm"}
